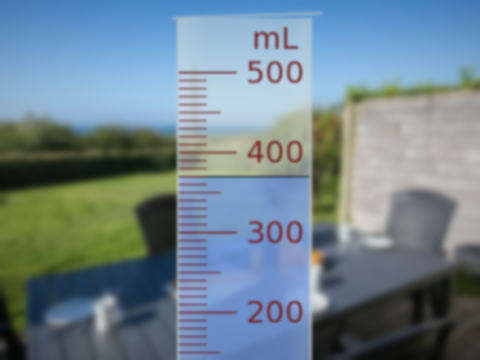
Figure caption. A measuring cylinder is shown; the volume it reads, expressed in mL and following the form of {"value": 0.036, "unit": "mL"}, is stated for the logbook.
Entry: {"value": 370, "unit": "mL"}
